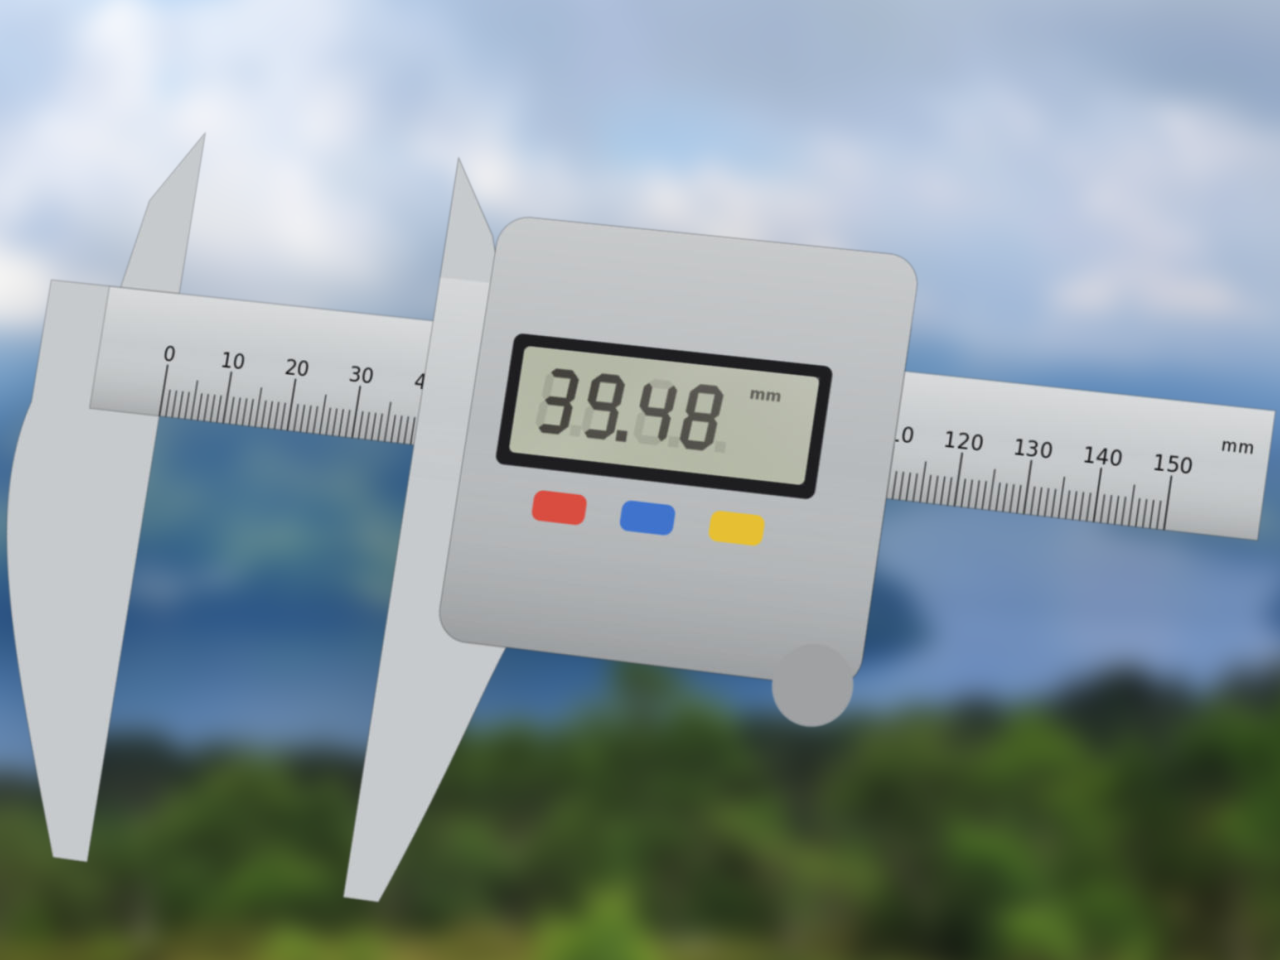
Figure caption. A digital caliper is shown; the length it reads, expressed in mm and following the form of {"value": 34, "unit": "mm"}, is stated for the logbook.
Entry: {"value": 39.48, "unit": "mm"}
